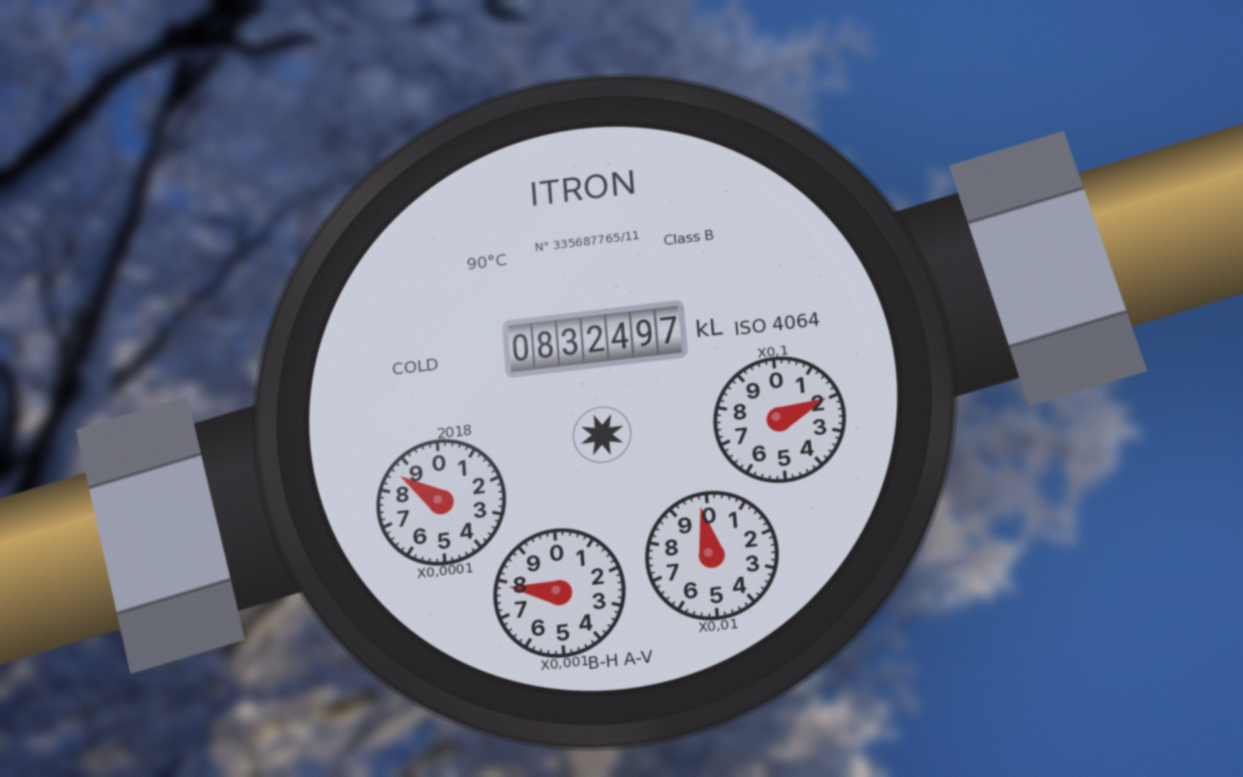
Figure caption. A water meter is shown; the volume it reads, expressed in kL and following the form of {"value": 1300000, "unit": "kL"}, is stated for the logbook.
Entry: {"value": 832497.1978, "unit": "kL"}
